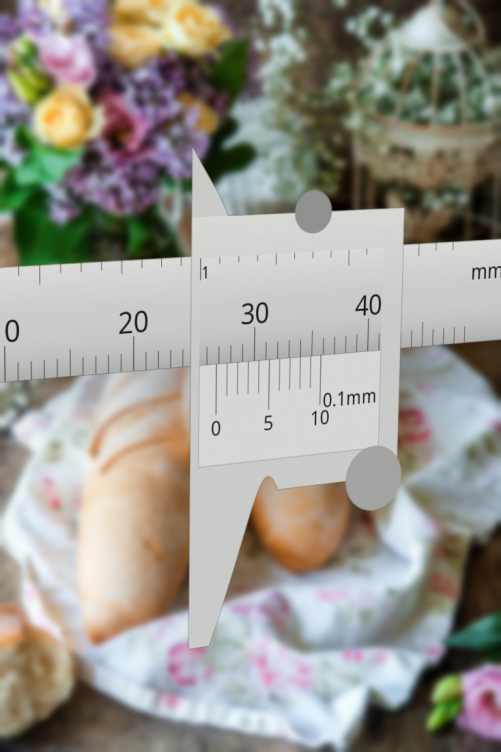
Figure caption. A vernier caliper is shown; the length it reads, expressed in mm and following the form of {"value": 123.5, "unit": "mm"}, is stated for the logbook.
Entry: {"value": 26.8, "unit": "mm"}
